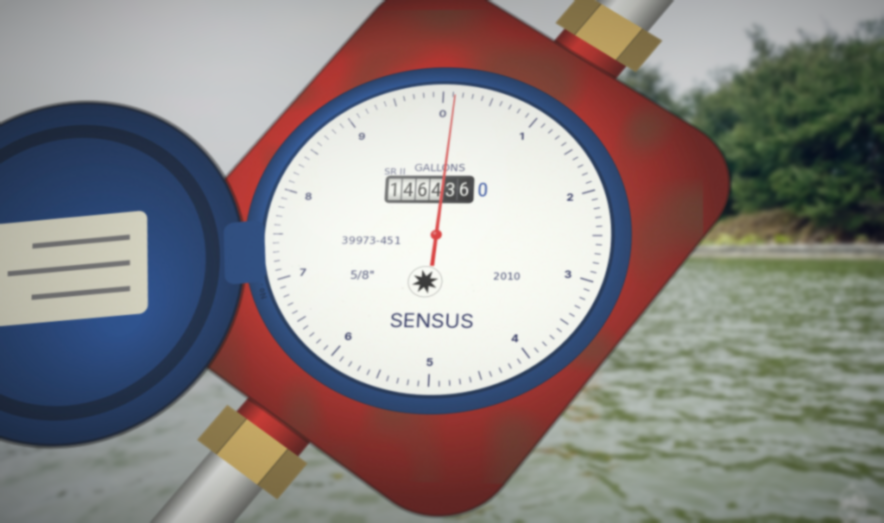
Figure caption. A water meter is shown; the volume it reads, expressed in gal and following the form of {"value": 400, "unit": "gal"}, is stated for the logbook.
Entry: {"value": 1464360.1, "unit": "gal"}
